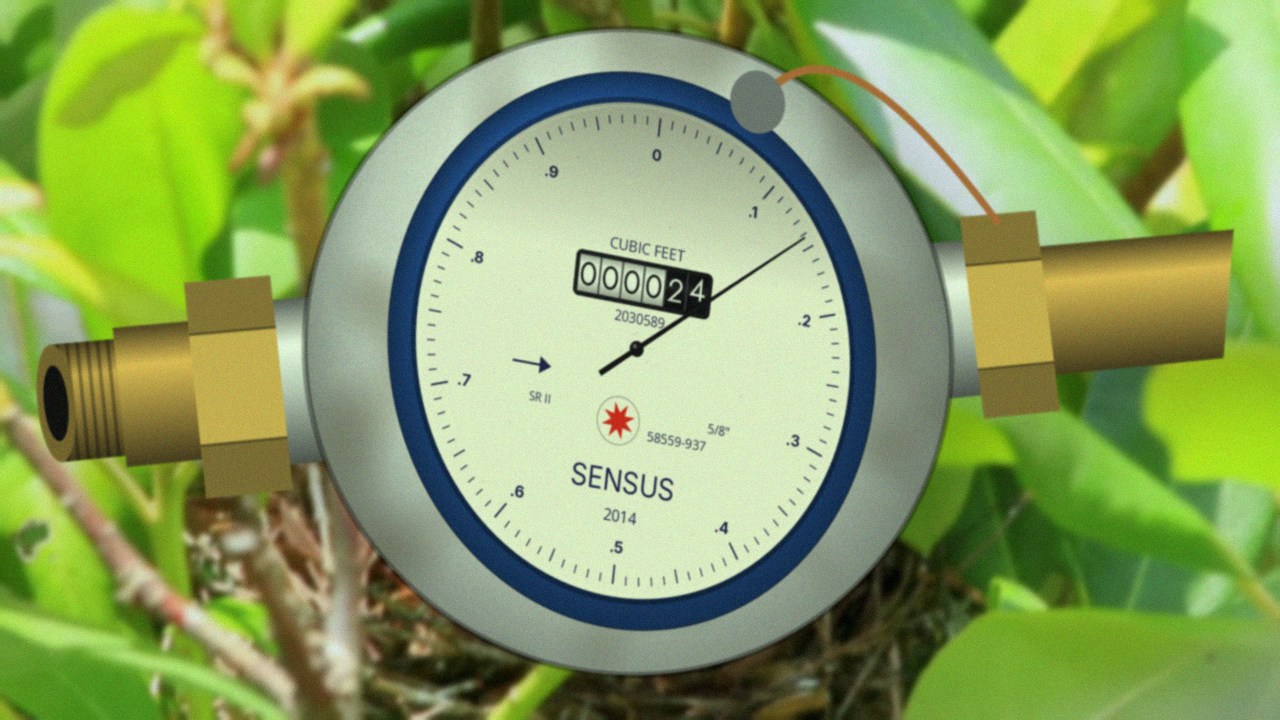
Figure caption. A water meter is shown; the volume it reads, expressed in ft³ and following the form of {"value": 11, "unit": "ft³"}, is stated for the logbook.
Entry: {"value": 24.14, "unit": "ft³"}
